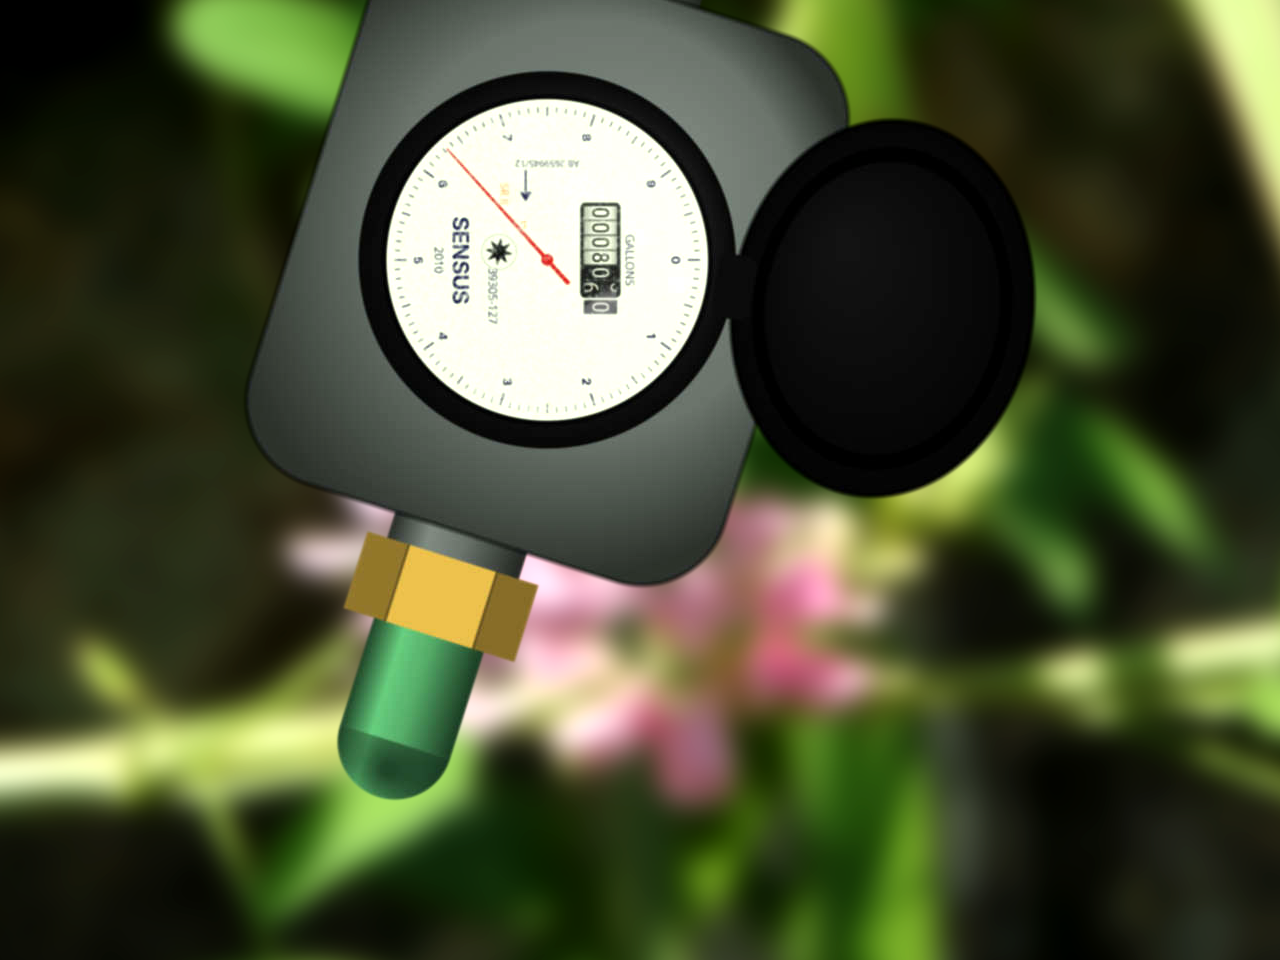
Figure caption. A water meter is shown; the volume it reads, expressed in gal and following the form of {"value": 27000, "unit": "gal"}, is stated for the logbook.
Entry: {"value": 8056.3, "unit": "gal"}
